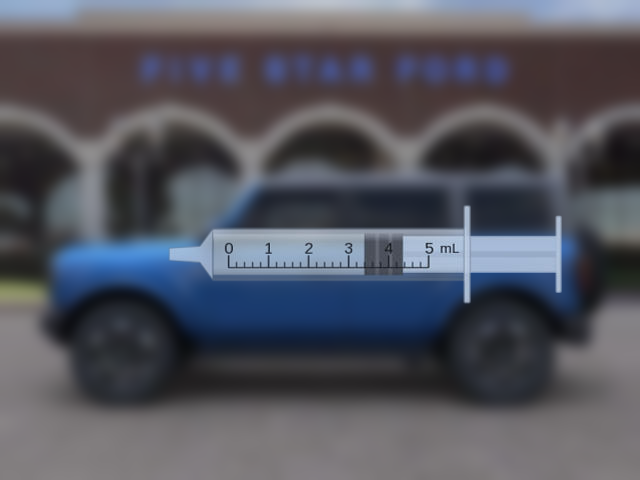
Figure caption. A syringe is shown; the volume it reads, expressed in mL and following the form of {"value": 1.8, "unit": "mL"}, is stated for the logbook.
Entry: {"value": 3.4, "unit": "mL"}
